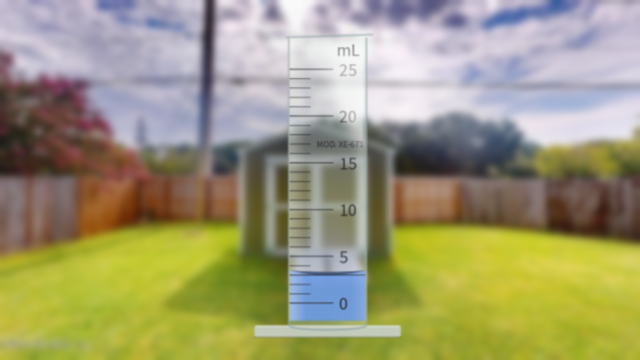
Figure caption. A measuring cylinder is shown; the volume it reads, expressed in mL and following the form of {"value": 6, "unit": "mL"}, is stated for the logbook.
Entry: {"value": 3, "unit": "mL"}
